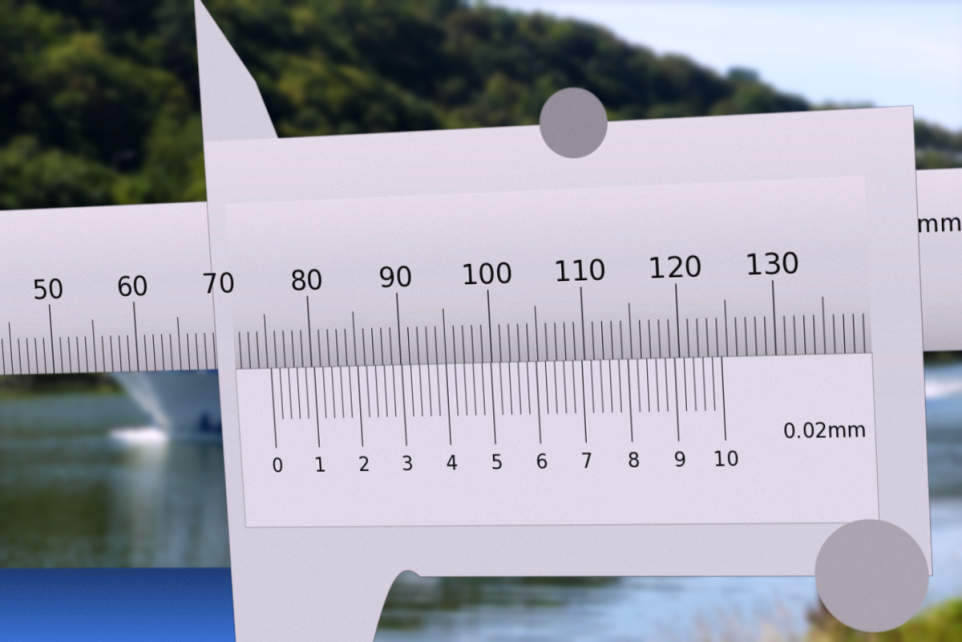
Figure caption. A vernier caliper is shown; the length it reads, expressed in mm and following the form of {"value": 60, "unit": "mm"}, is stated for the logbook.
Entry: {"value": 75.4, "unit": "mm"}
